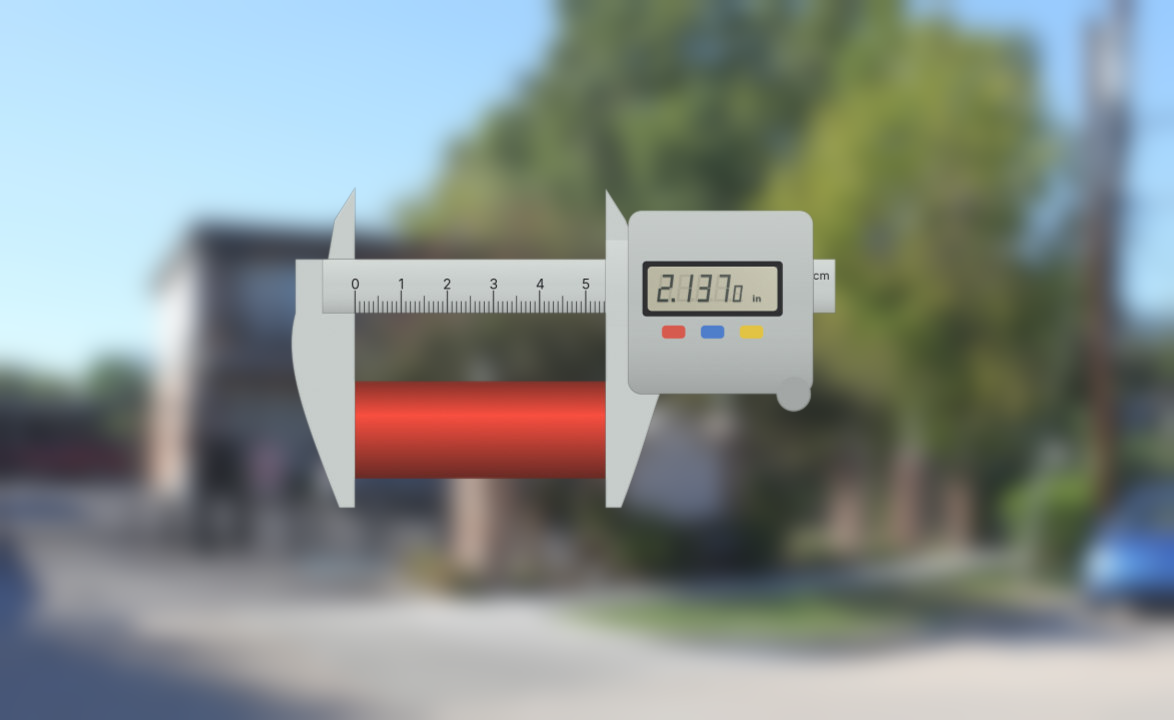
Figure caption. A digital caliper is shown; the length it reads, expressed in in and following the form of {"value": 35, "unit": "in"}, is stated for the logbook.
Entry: {"value": 2.1370, "unit": "in"}
